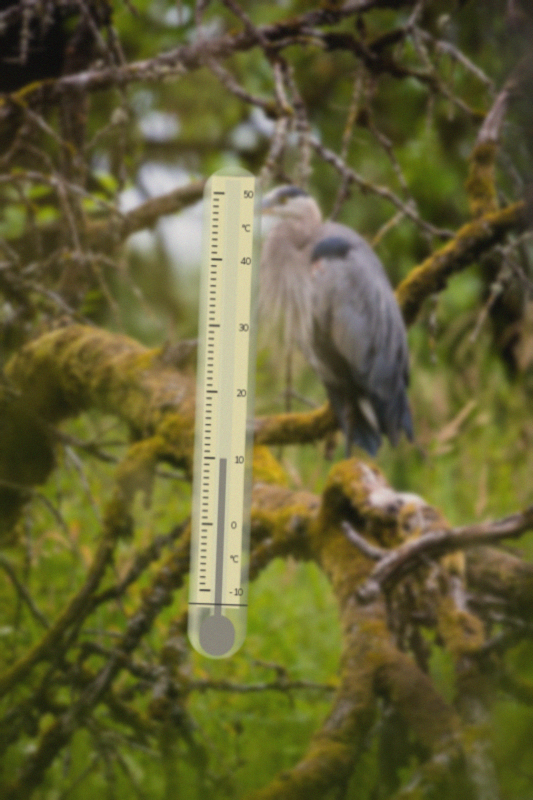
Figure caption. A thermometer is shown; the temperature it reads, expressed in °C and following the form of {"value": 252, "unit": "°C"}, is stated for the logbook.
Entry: {"value": 10, "unit": "°C"}
